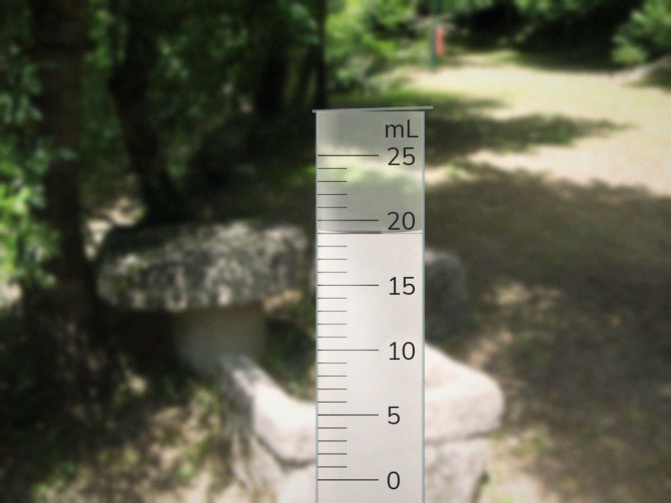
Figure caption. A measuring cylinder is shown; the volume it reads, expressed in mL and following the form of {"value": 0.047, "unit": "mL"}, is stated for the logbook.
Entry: {"value": 19, "unit": "mL"}
